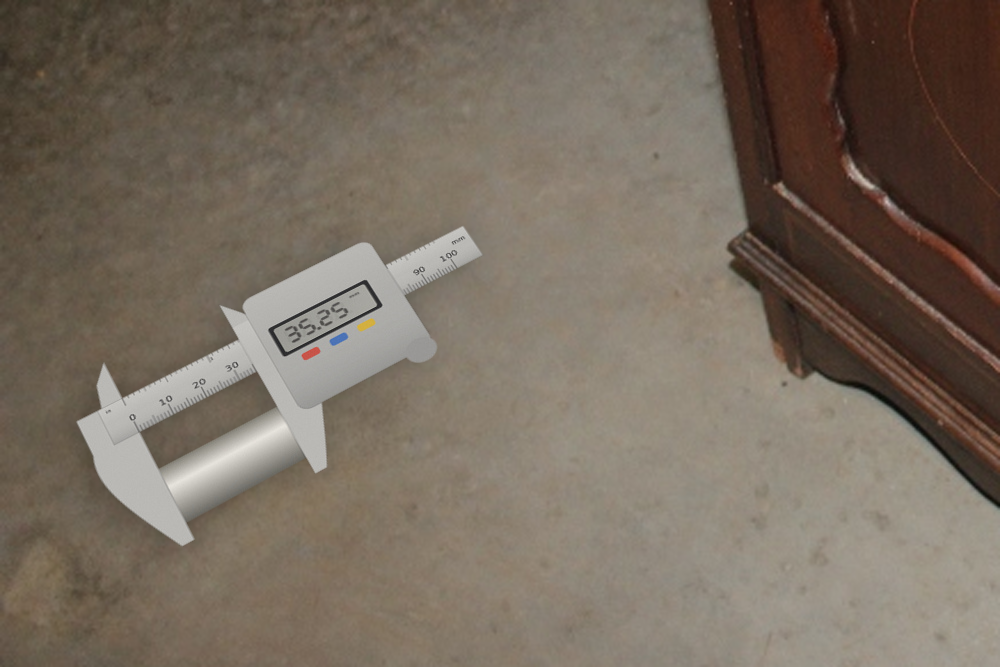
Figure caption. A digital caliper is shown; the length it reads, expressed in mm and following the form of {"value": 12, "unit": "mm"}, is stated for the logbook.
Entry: {"value": 35.25, "unit": "mm"}
